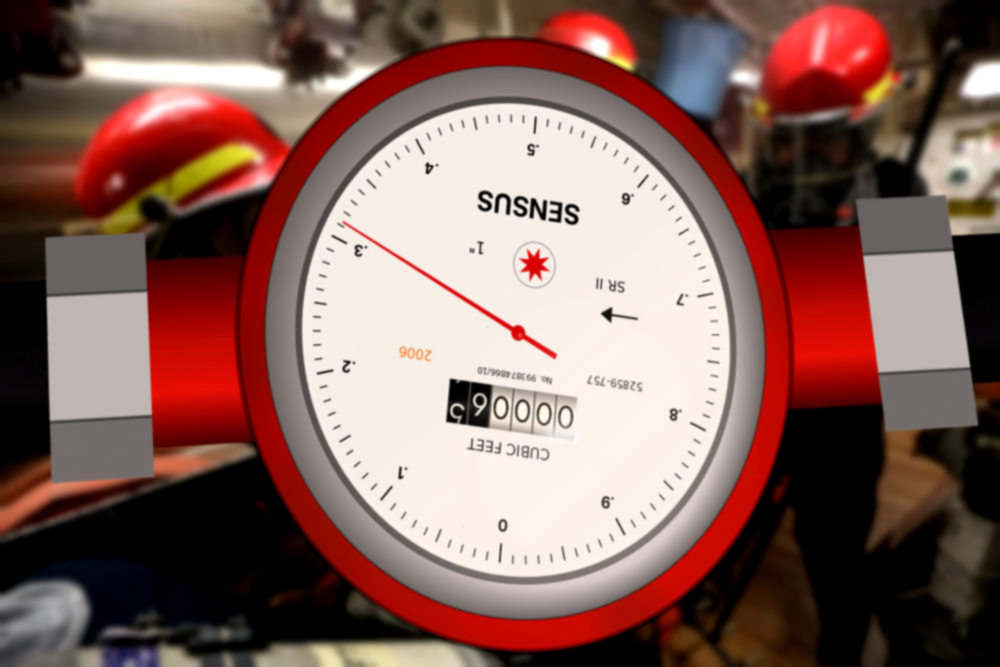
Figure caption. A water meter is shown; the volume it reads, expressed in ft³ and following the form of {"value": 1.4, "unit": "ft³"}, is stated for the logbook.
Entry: {"value": 65.31, "unit": "ft³"}
